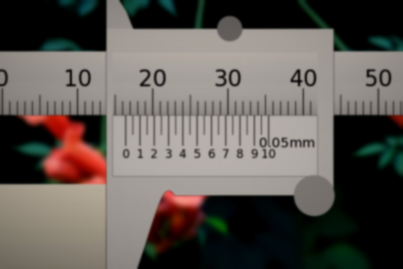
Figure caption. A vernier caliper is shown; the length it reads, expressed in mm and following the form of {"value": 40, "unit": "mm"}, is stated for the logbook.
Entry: {"value": 16.4, "unit": "mm"}
